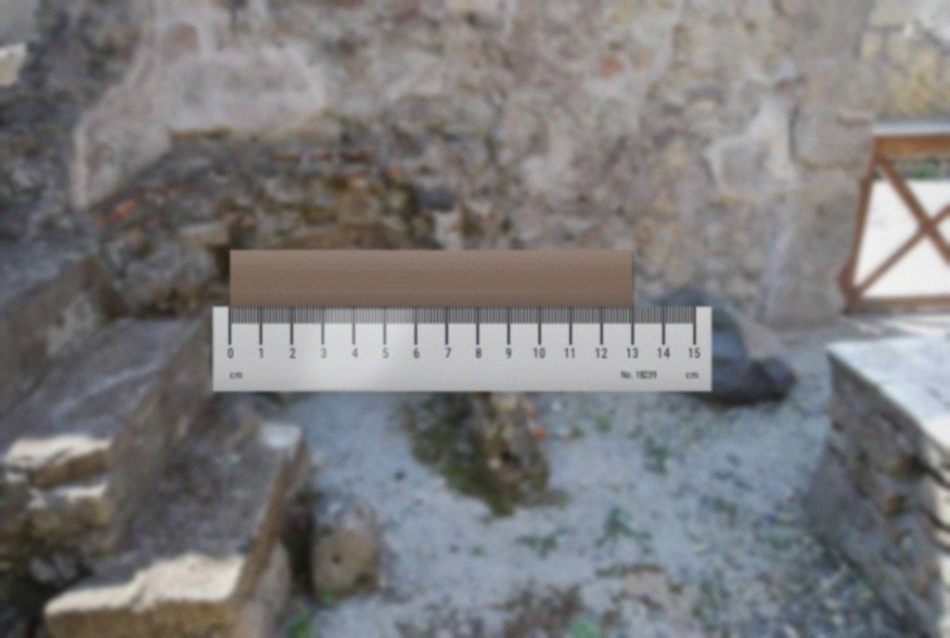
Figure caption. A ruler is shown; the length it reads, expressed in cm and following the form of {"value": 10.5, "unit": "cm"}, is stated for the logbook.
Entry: {"value": 13, "unit": "cm"}
